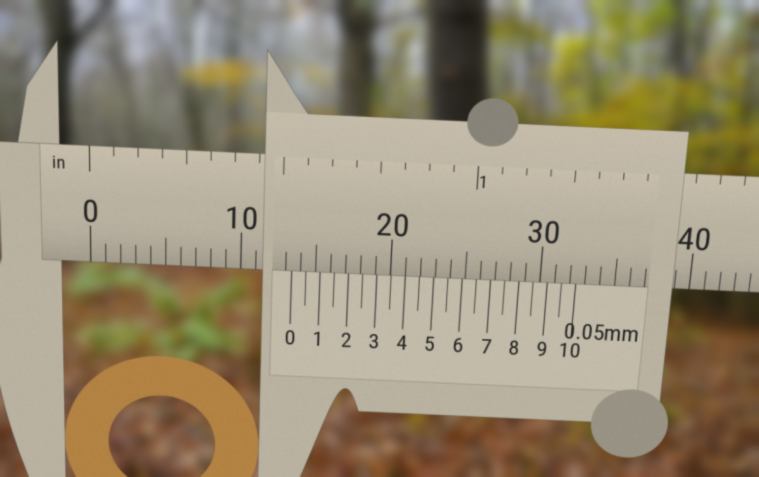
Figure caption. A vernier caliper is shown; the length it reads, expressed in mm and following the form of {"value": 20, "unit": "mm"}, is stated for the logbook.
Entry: {"value": 13.4, "unit": "mm"}
